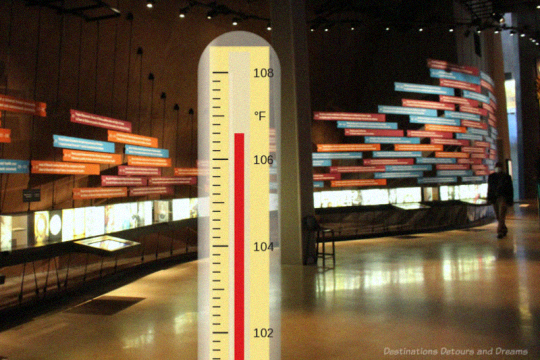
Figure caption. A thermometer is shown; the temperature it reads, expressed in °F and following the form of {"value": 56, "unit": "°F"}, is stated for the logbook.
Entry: {"value": 106.6, "unit": "°F"}
